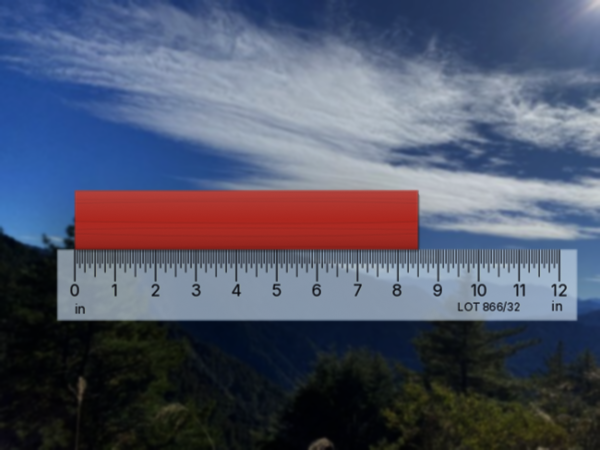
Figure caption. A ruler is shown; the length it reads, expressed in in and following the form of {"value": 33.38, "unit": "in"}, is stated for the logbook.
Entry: {"value": 8.5, "unit": "in"}
